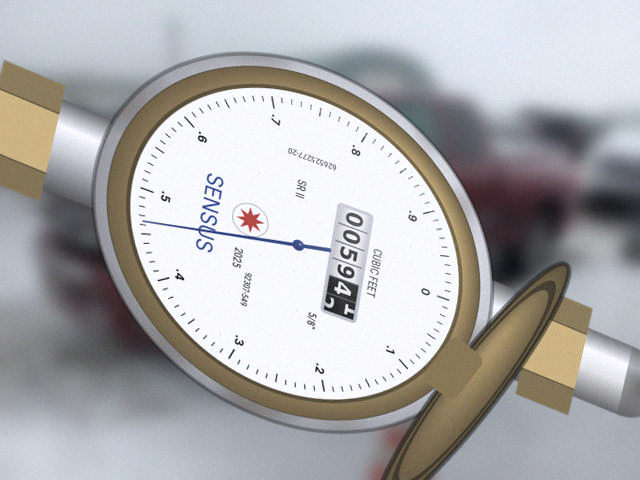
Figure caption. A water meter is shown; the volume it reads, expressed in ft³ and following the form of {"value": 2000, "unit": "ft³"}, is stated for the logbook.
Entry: {"value": 5941.46, "unit": "ft³"}
